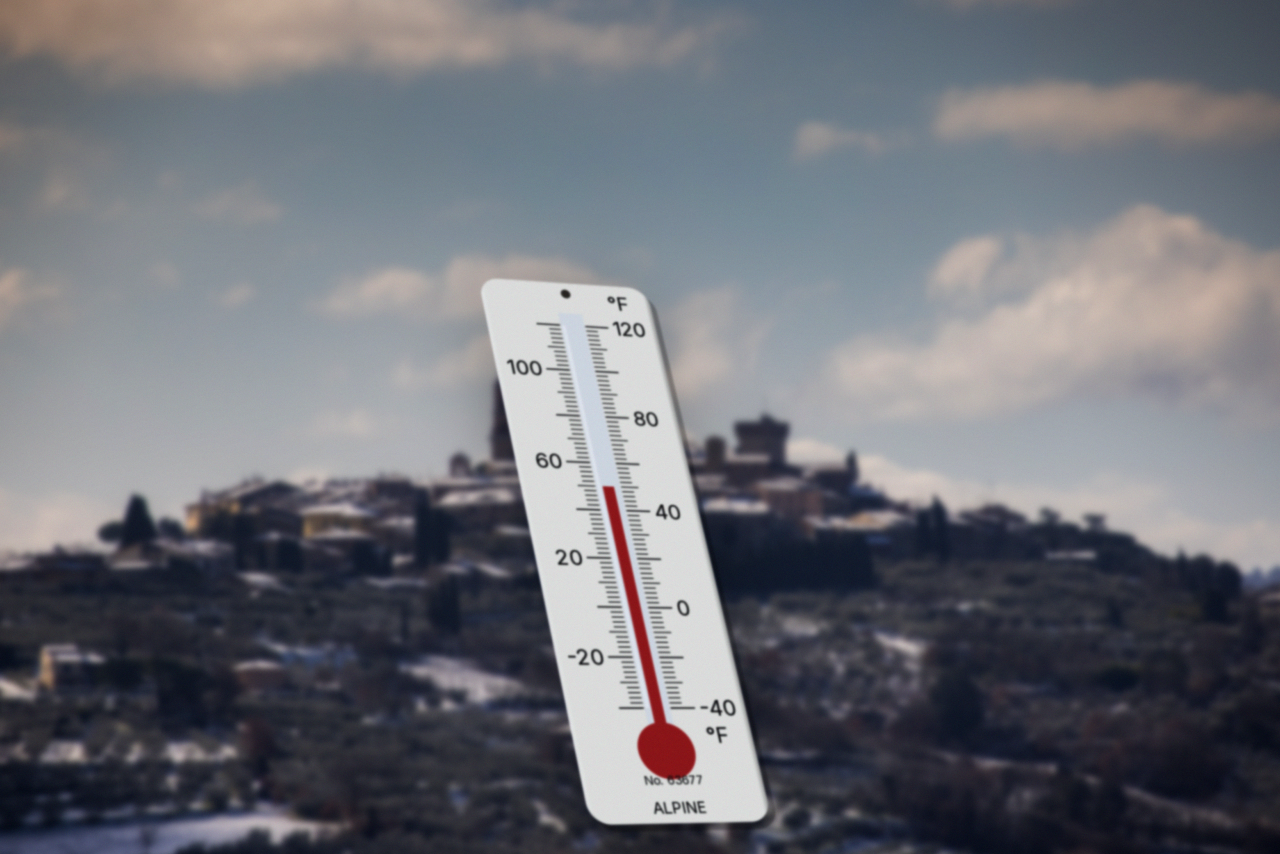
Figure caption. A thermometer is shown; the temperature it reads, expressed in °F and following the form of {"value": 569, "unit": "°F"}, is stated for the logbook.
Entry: {"value": 50, "unit": "°F"}
